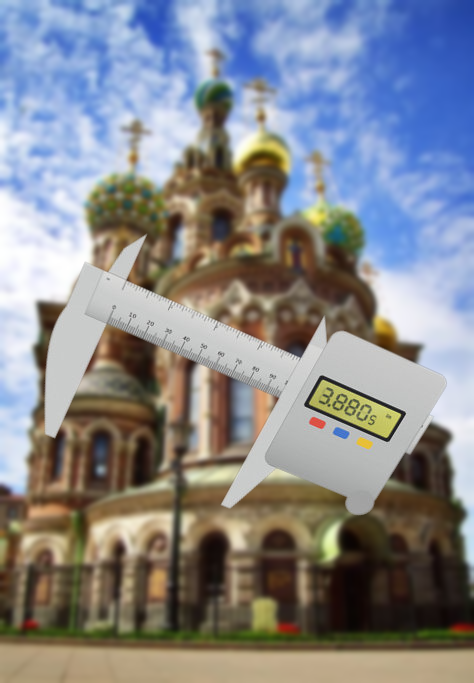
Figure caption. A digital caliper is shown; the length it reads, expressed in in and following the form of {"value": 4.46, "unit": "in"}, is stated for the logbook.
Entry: {"value": 3.8805, "unit": "in"}
